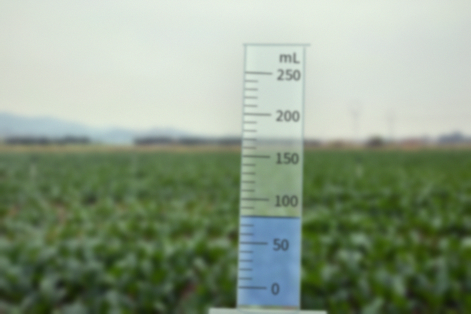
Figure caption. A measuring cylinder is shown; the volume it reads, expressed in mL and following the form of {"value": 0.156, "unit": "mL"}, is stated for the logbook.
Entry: {"value": 80, "unit": "mL"}
